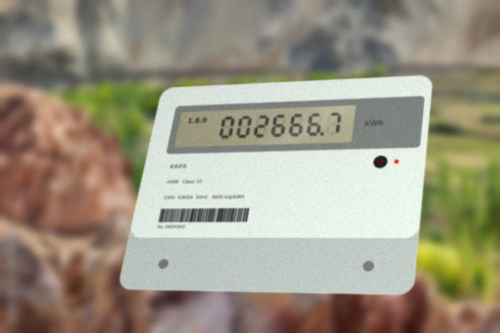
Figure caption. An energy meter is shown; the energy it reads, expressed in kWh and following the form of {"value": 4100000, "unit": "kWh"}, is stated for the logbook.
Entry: {"value": 2666.7, "unit": "kWh"}
